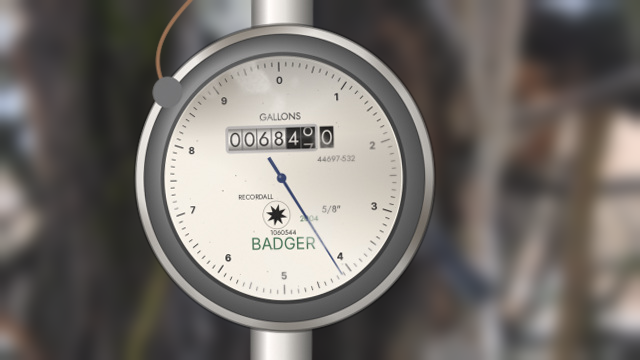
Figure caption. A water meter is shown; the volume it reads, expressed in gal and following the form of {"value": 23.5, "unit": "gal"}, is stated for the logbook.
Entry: {"value": 68464.1, "unit": "gal"}
